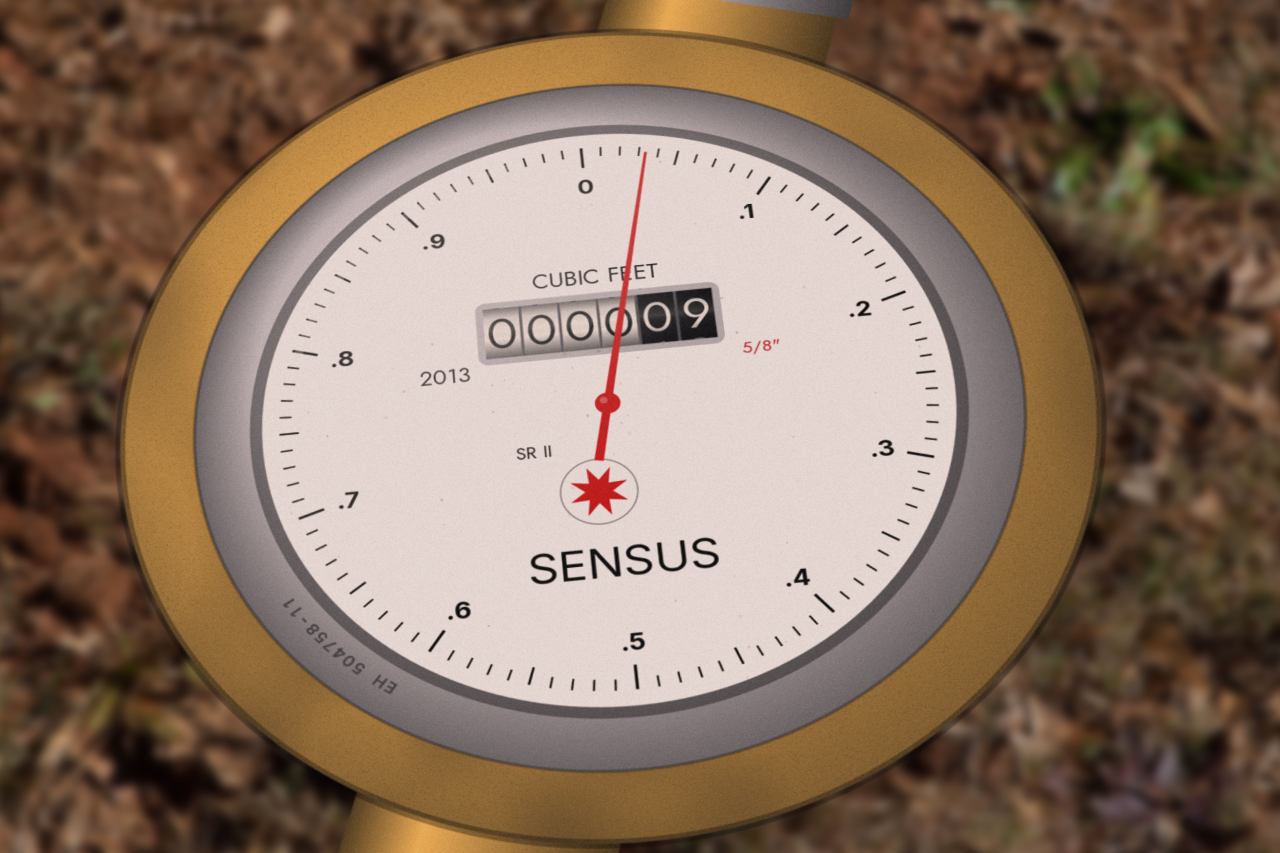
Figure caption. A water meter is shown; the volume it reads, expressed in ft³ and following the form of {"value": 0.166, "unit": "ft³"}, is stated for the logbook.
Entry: {"value": 9.03, "unit": "ft³"}
